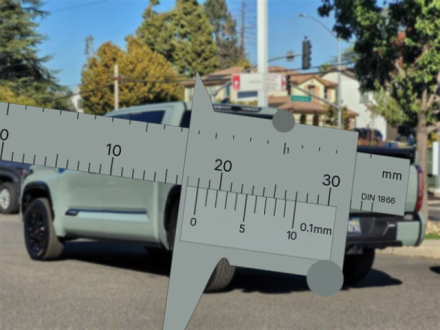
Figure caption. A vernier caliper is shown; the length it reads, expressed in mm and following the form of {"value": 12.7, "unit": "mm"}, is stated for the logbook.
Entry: {"value": 18.0, "unit": "mm"}
